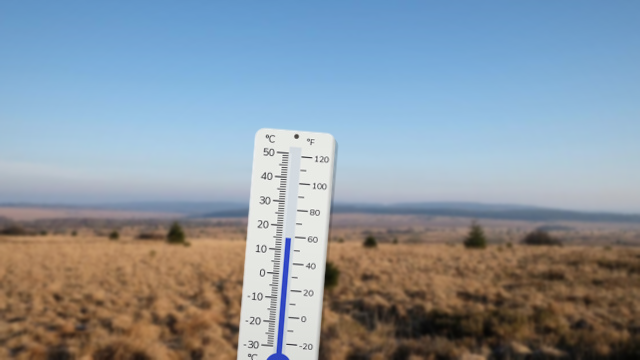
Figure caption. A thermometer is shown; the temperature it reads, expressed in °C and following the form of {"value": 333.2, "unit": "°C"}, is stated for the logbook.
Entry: {"value": 15, "unit": "°C"}
